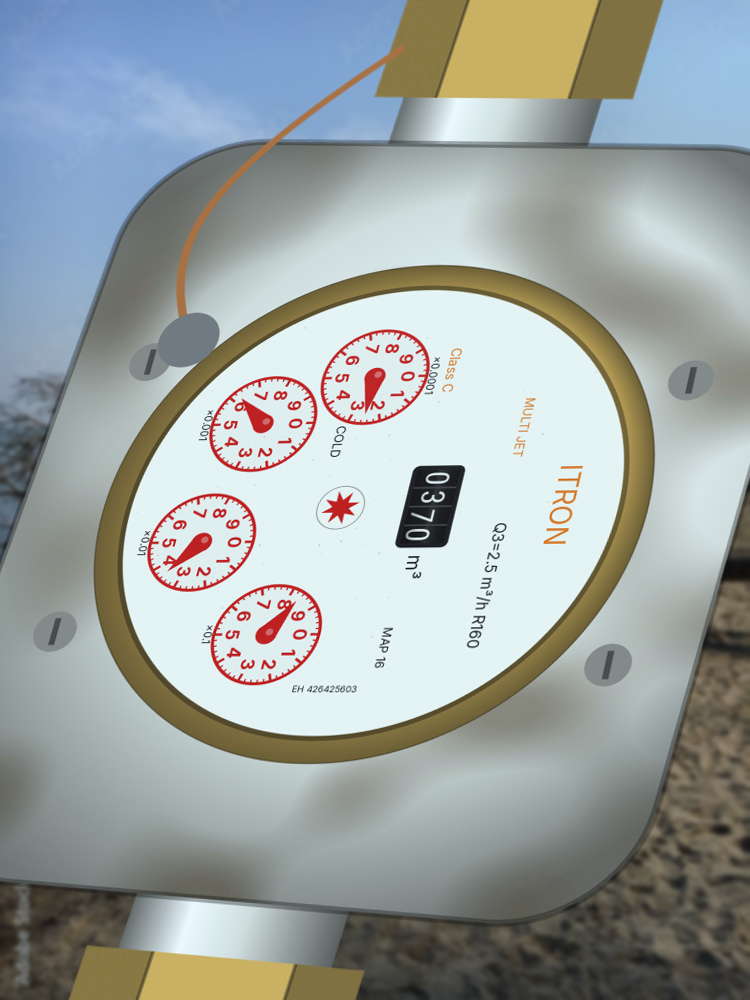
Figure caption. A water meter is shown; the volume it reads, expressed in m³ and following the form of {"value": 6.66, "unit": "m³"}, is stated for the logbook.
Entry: {"value": 369.8362, "unit": "m³"}
